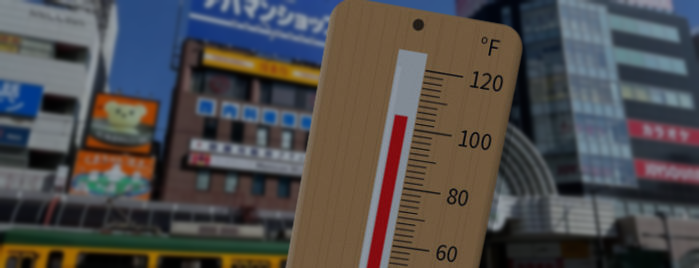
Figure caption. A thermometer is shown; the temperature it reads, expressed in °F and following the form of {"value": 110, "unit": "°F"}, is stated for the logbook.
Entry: {"value": 104, "unit": "°F"}
